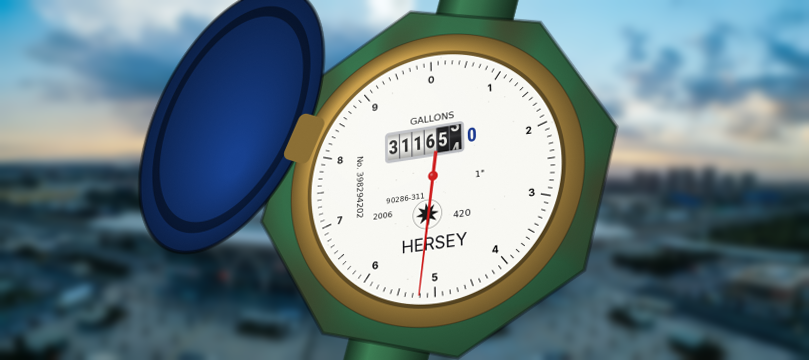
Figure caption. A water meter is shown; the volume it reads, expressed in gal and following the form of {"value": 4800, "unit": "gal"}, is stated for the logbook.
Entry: {"value": 3116535.2, "unit": "gal"}
